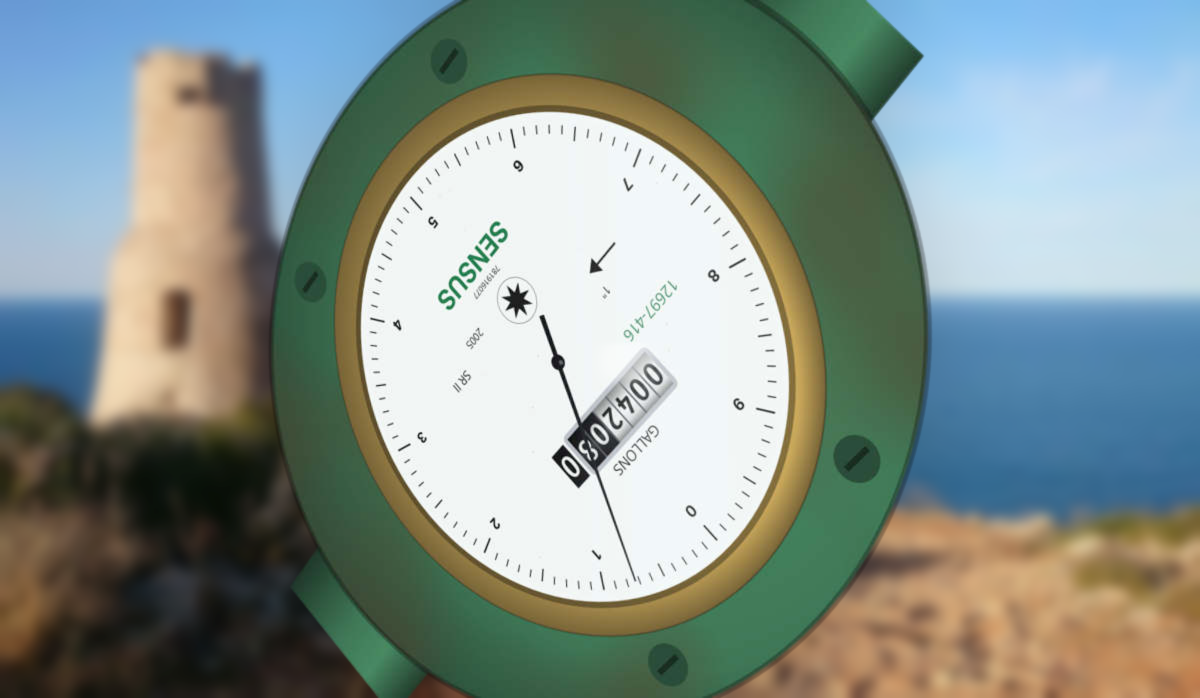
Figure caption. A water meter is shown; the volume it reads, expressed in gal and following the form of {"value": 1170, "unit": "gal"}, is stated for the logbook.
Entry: {"value": 42080.7, "unit": "gal"}
